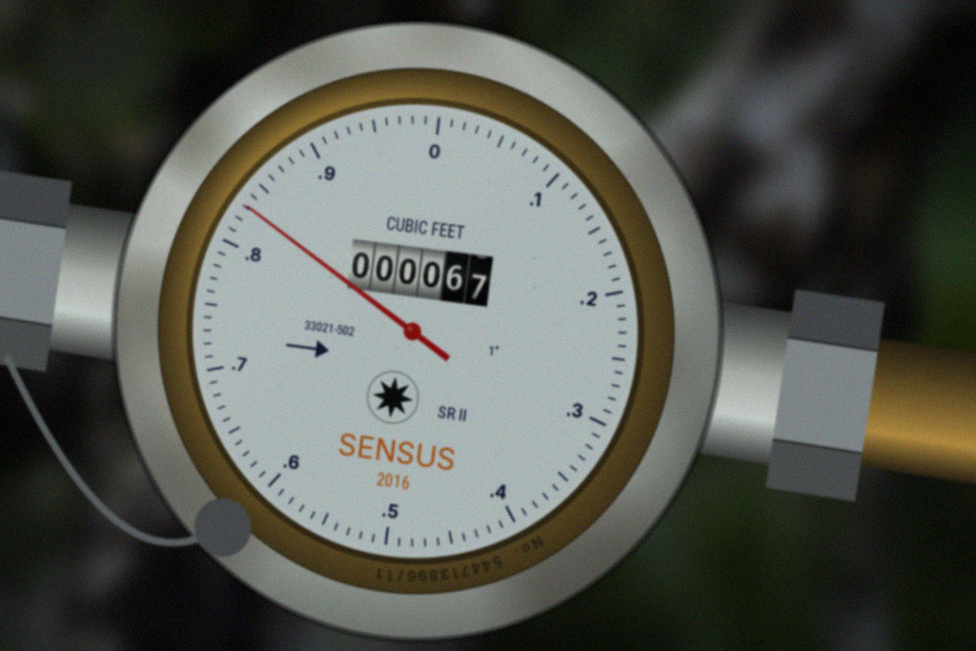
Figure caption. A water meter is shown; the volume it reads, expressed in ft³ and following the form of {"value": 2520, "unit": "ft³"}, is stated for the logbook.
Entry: {"value": 66.83, "unit": "ft³"}
